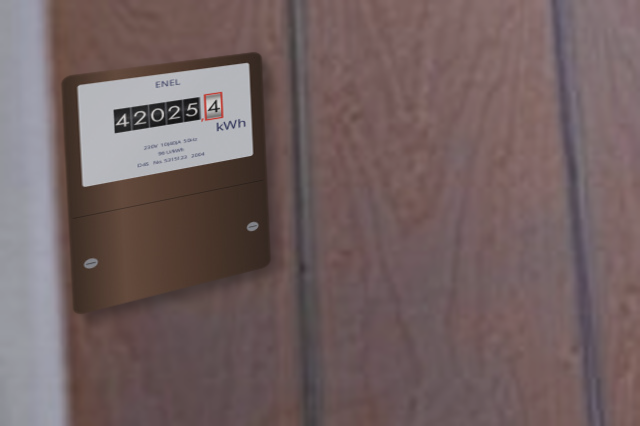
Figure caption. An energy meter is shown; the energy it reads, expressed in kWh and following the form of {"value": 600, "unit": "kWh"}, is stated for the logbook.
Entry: {"value": 42025.4, "unit": "kWh"}
